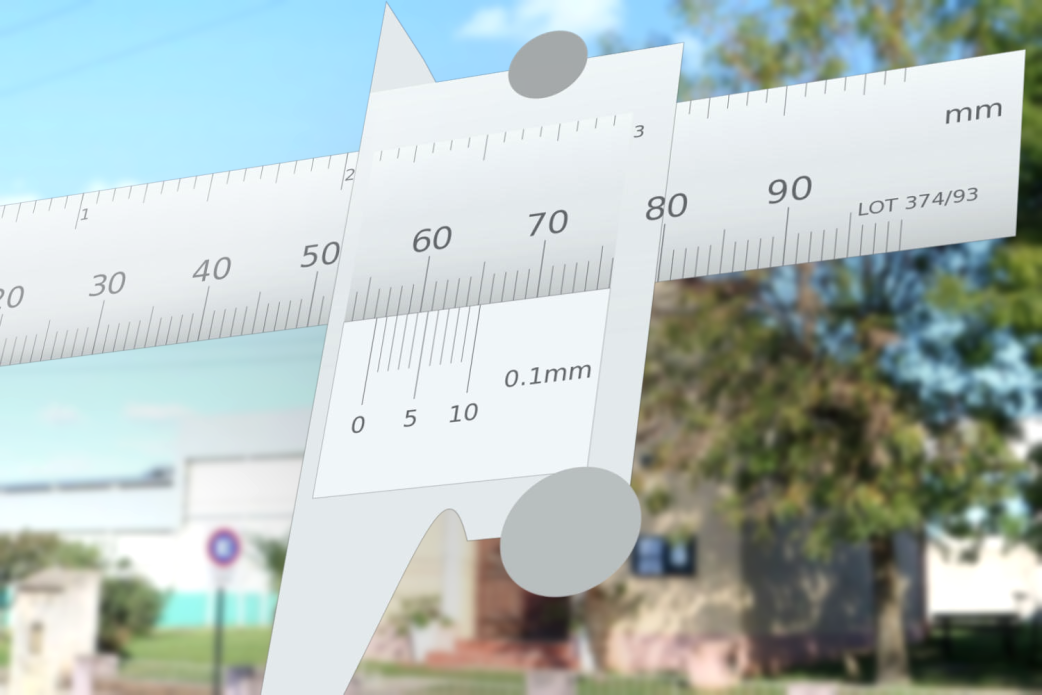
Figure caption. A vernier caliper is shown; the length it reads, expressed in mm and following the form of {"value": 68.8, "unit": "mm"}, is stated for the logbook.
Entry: {"value": 56.2, "unit": "mm"}
